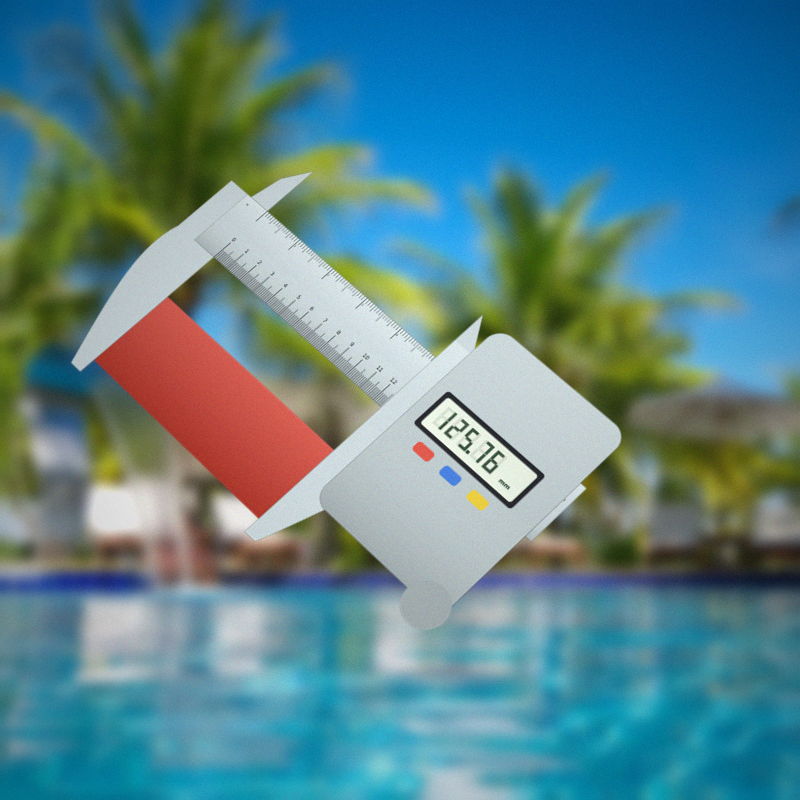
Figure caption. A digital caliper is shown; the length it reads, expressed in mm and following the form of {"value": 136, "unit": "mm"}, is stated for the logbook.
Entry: {"value": 125.76, "unit": "mm"}
